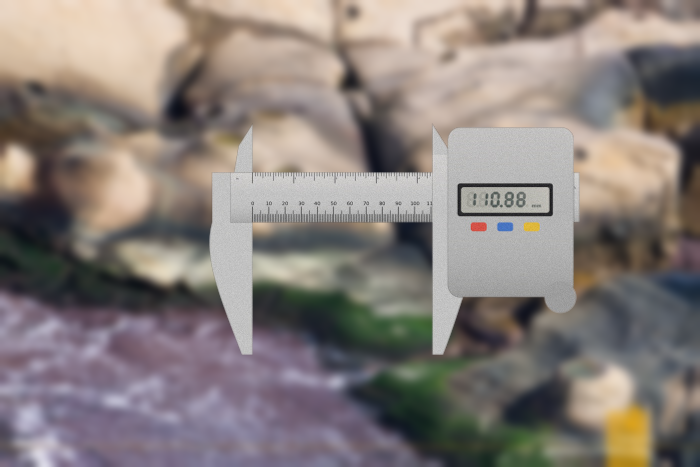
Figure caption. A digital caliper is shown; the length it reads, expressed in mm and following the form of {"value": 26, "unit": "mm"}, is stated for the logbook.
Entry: {"value": 110.88, "unit": "mm"}
